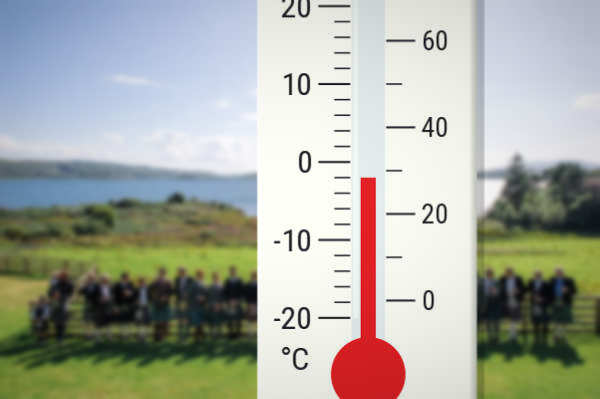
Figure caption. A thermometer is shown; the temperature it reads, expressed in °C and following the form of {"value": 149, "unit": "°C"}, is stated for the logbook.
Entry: {"value": -2, "unit": "°C"}
